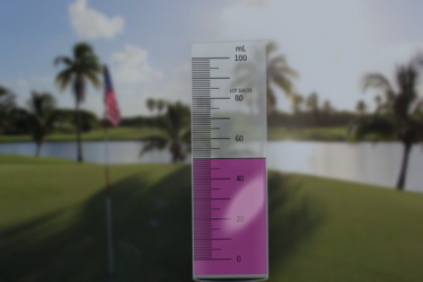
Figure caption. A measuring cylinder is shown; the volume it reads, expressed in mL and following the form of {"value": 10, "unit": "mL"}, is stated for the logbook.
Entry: {"value": 50, "unit": "mL"}
